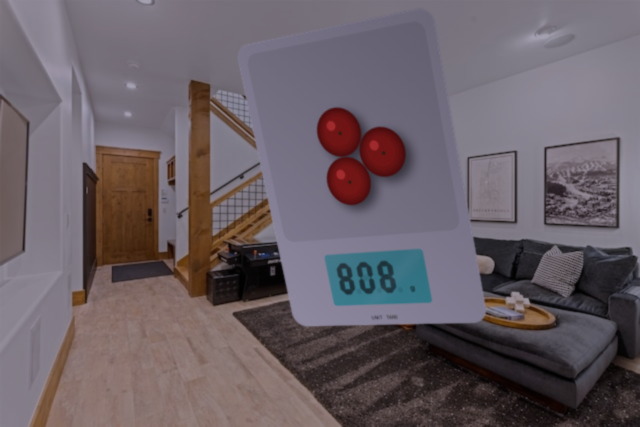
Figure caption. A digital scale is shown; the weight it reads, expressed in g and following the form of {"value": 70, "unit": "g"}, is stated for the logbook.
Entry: {"value": 808, "unit": "g"}
